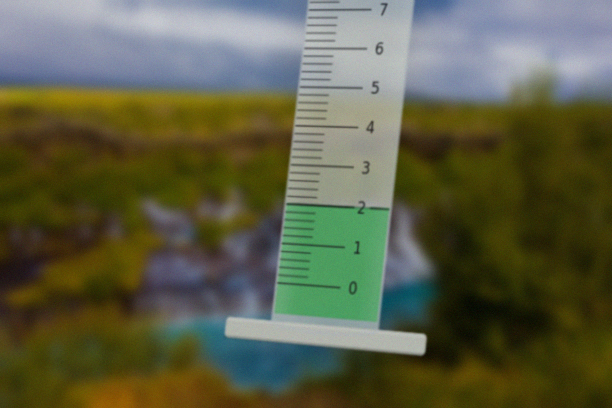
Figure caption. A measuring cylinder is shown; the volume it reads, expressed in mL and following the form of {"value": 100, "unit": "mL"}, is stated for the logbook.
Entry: {"value": 2, "unit": "mL"}
